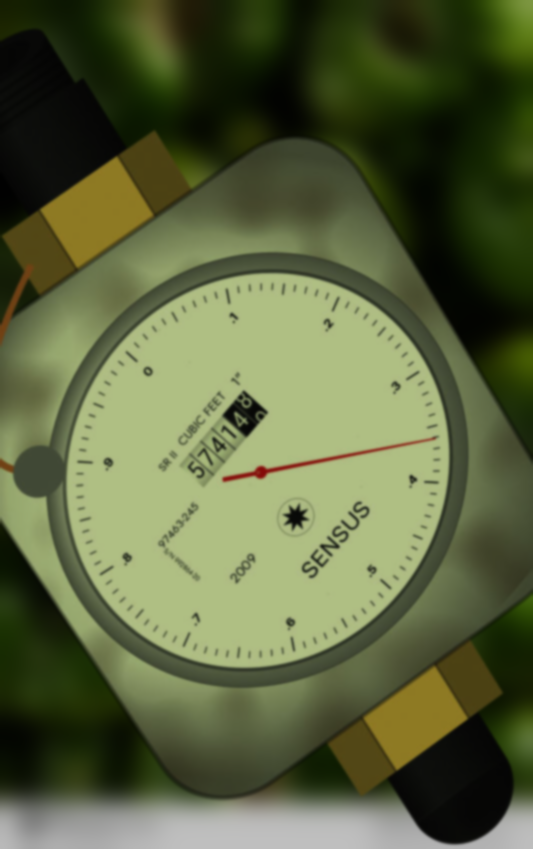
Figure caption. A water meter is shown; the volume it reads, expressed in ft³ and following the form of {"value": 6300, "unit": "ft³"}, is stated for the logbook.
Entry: {"value": 574148.36, "unit": "ft³"}
